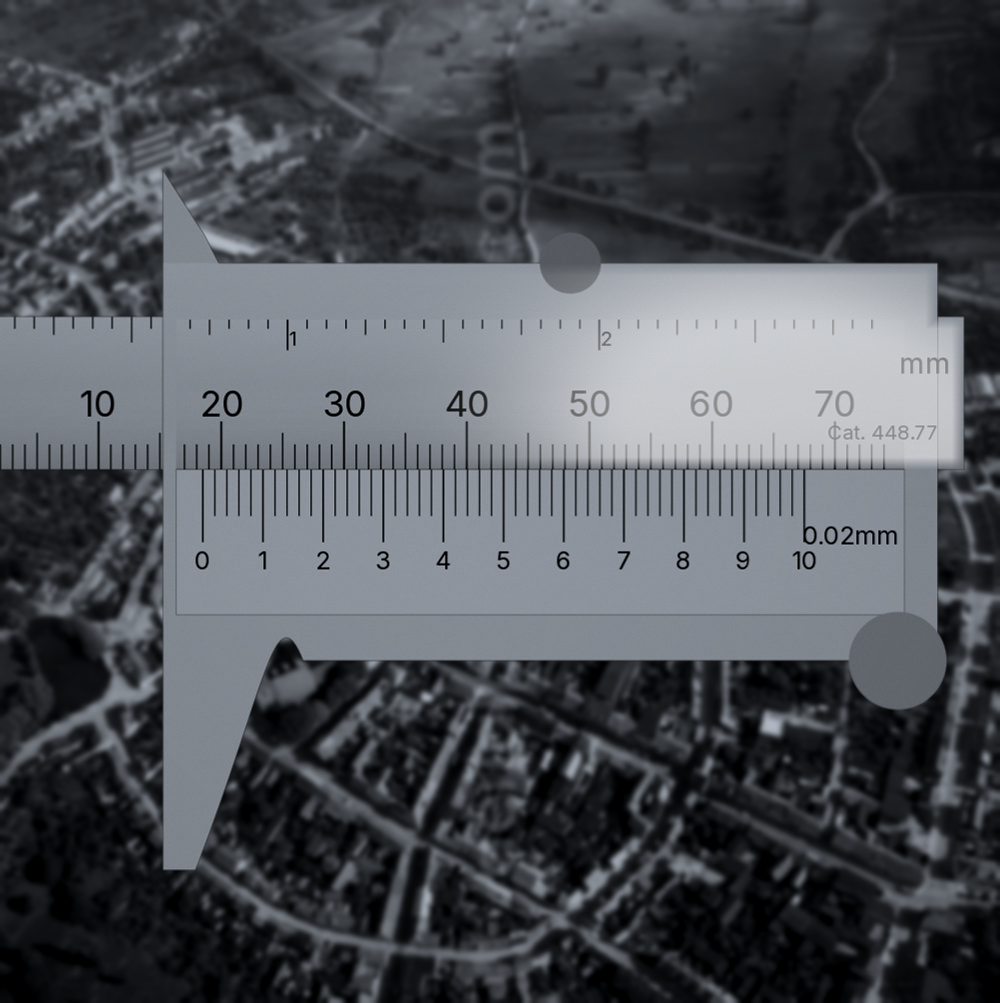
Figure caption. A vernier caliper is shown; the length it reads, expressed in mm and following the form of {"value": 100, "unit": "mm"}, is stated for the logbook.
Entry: {"value": 18.5, "unit": "mm"}
